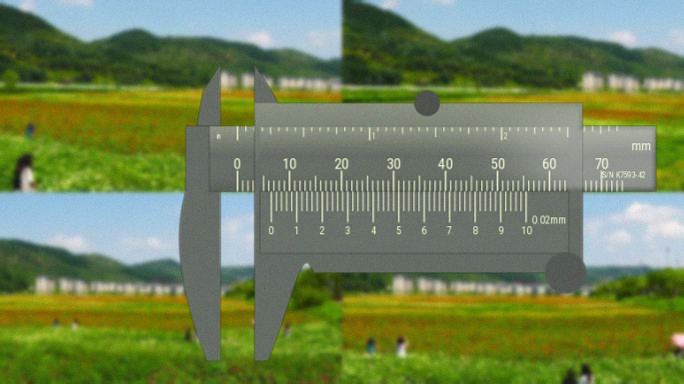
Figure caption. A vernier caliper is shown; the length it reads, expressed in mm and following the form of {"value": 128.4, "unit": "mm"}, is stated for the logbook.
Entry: {"value": 6.5, "unit": "mm"}
